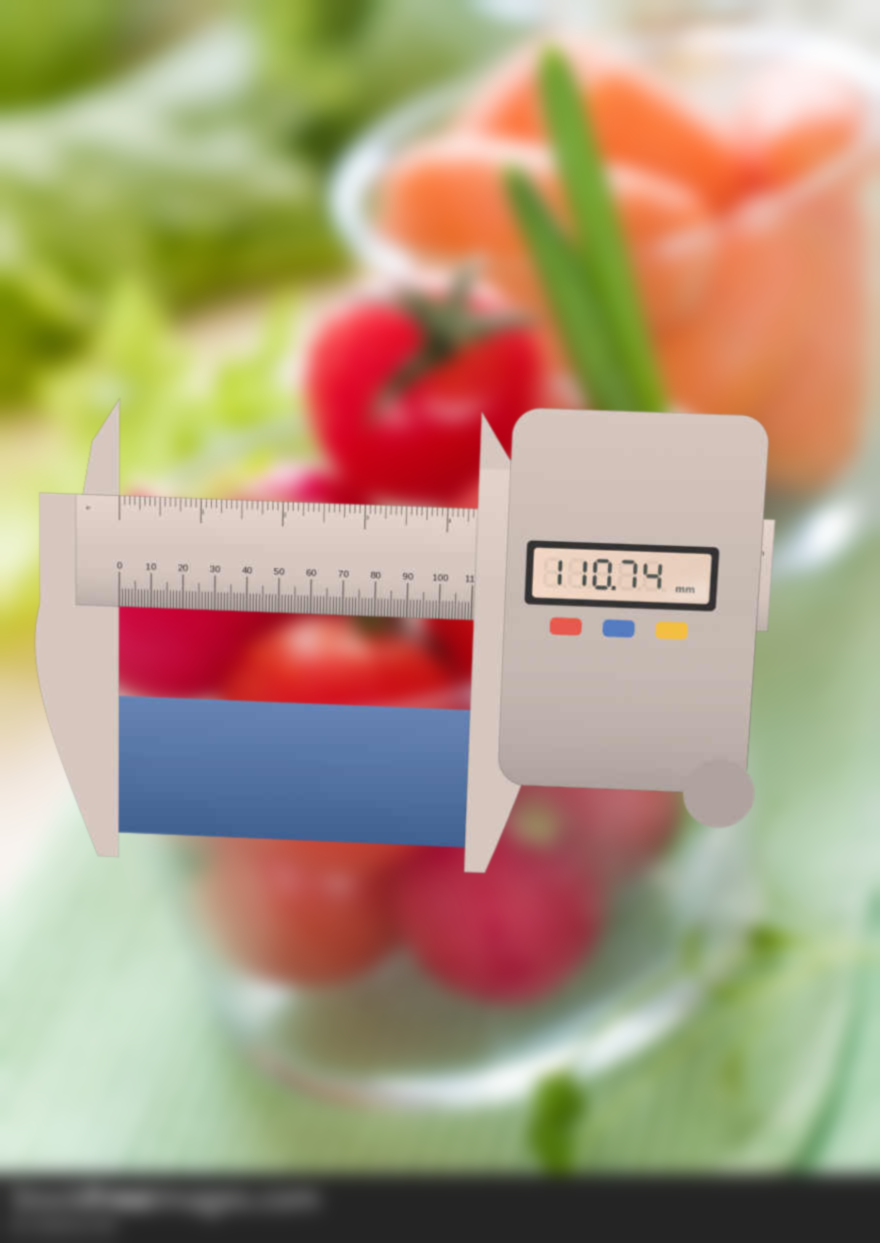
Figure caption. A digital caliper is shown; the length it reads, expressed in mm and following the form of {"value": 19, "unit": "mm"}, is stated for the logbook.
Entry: {"value": 110.74, "unit": "mm"}
